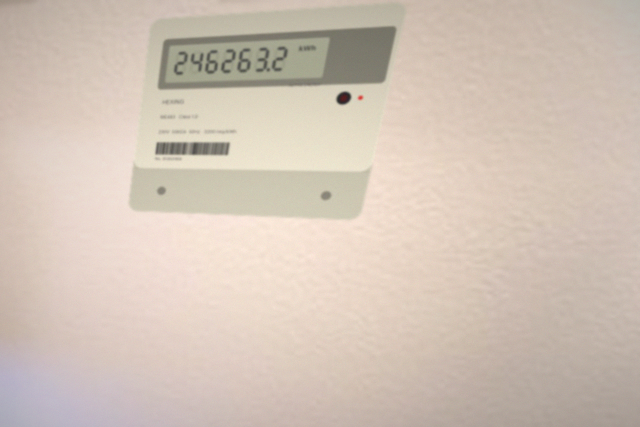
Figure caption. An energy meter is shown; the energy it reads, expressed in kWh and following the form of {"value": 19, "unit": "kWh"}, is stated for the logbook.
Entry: {"value": 246263.2, "unit": "kWh"}
